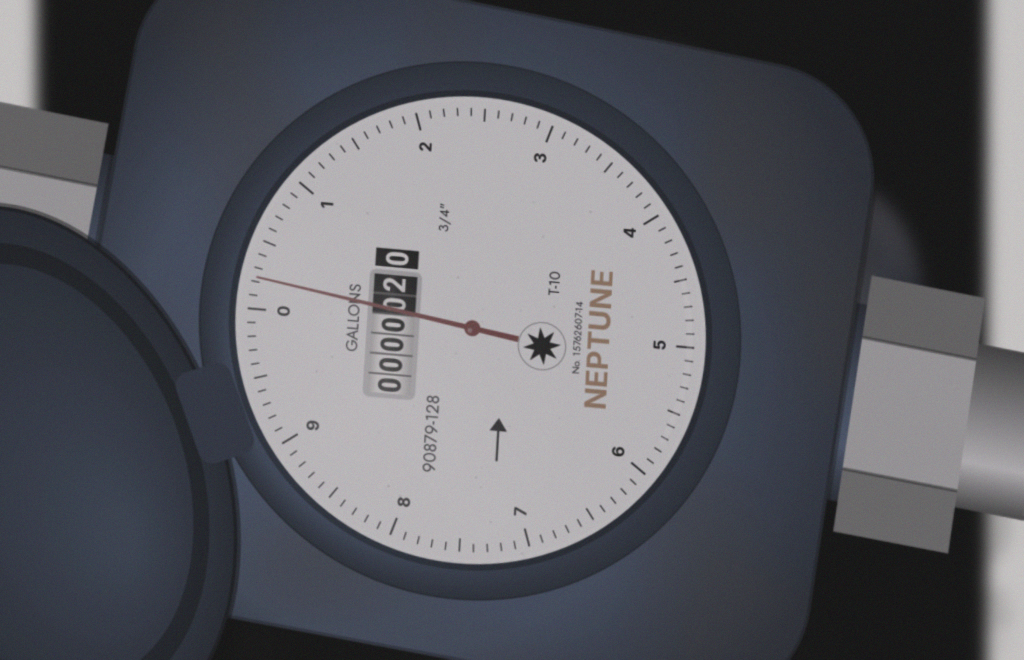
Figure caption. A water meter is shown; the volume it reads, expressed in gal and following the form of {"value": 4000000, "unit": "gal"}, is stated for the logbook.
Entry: {"value": 20.2, "unit": "gal"}
